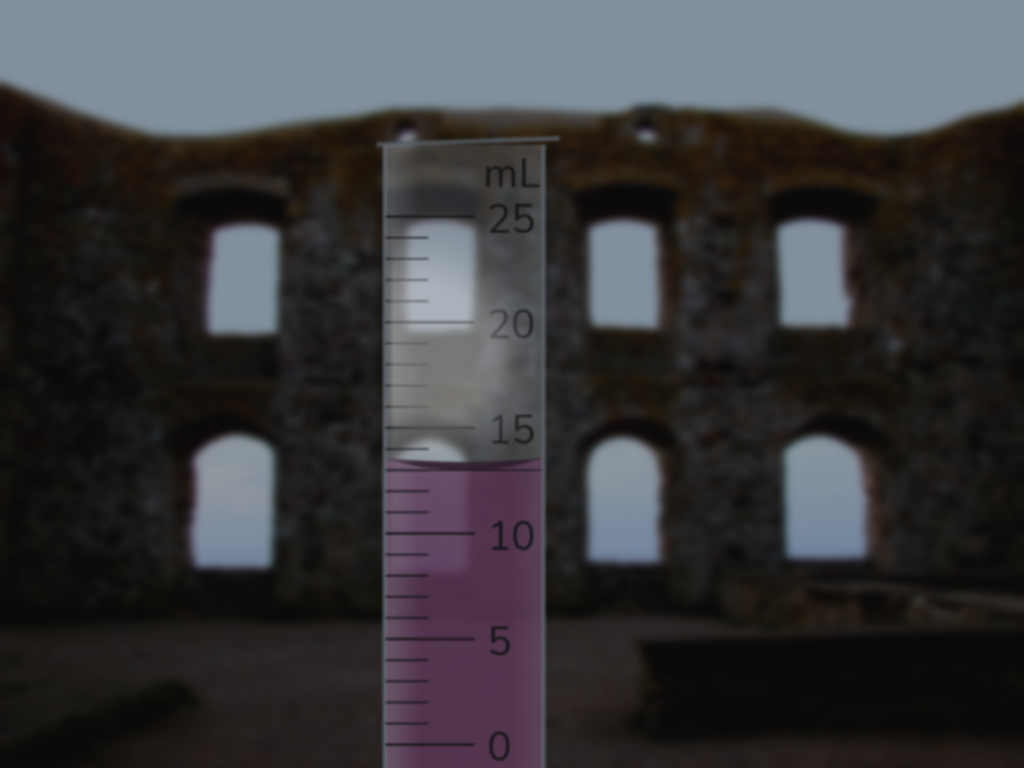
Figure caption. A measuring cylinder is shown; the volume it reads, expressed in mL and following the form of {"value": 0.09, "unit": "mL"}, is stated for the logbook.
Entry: {"value": 13, "unit": "mL"}
